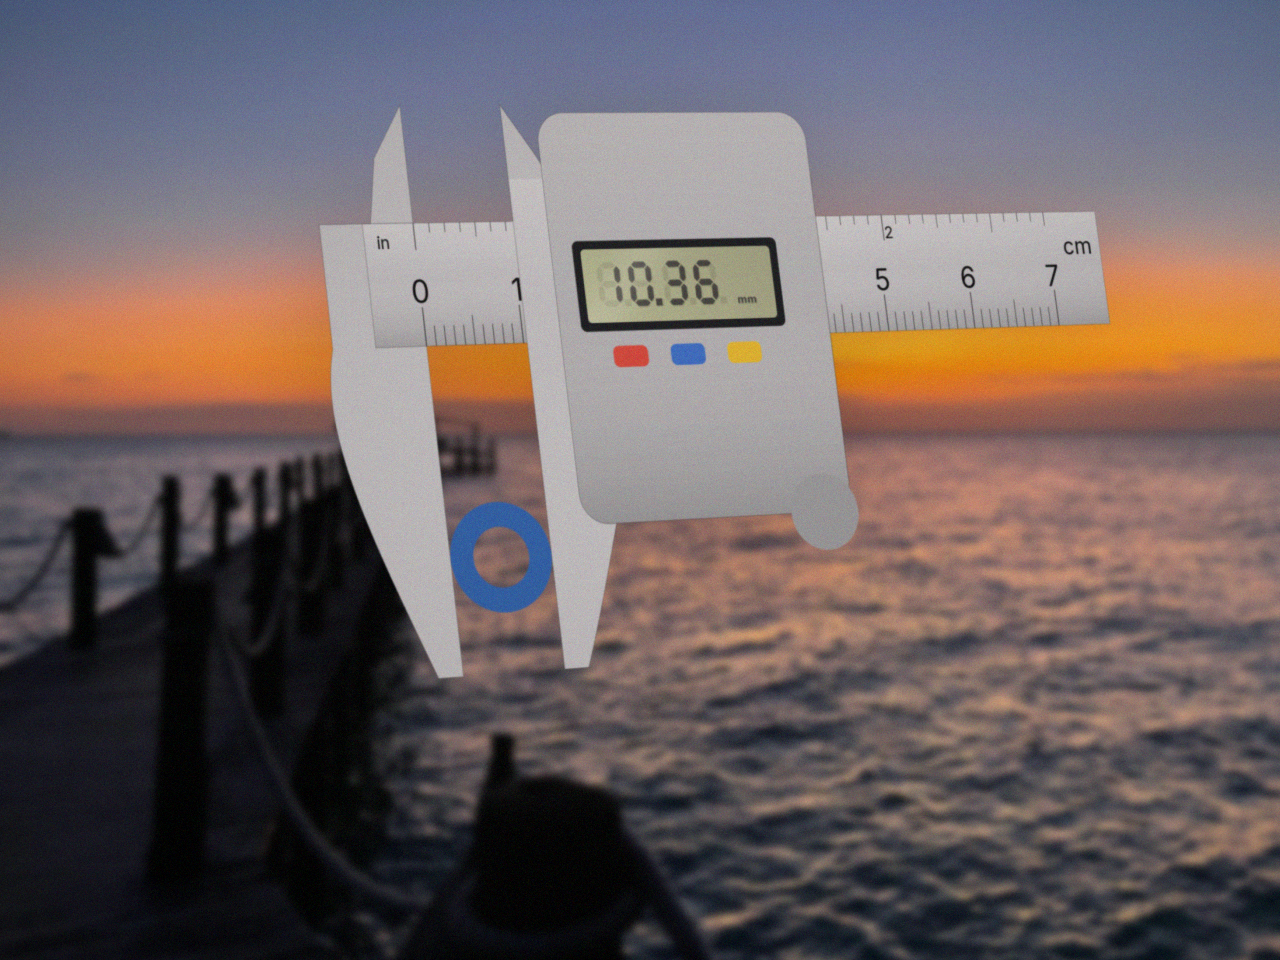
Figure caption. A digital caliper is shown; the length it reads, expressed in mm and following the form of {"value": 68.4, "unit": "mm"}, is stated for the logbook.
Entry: {"value": 10.36, "unit": "mm"}
